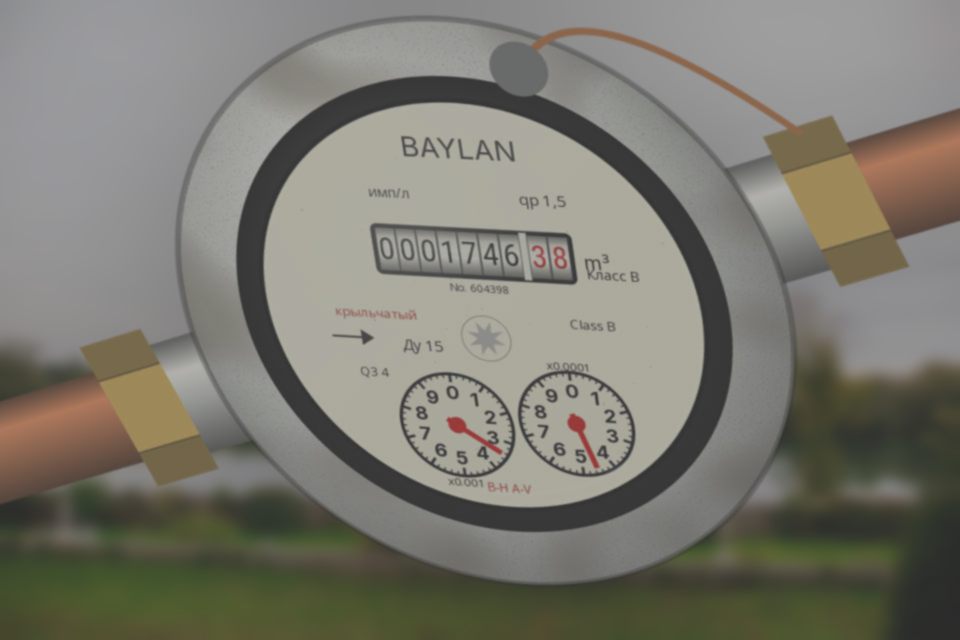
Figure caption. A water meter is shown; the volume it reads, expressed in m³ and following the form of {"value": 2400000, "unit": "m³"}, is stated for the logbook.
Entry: {"value": 1746.3834, "unit": "m³"}
